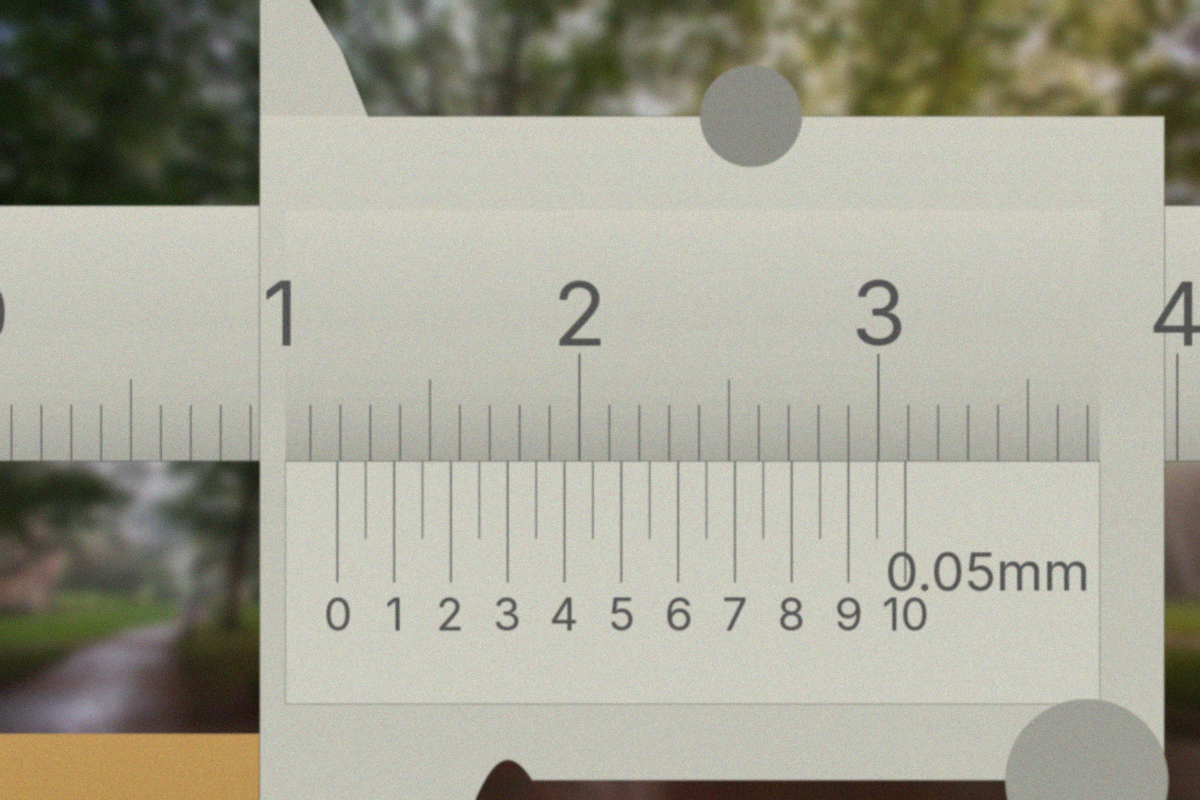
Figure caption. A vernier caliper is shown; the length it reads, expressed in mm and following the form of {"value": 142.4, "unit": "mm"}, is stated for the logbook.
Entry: {"value": 11.90, "unit": "mm"}
